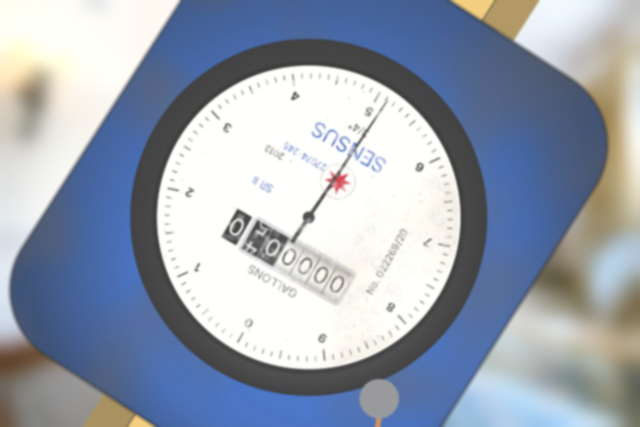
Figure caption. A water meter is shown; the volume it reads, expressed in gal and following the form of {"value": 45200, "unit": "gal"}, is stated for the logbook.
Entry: {"value": 45.1, "unit": "gal"}
